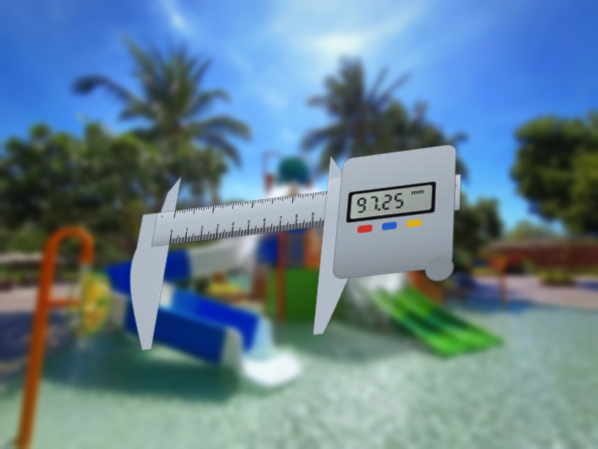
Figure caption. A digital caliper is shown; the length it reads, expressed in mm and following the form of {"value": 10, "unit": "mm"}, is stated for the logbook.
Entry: {"value": 97.25, "unit": "mm"}
